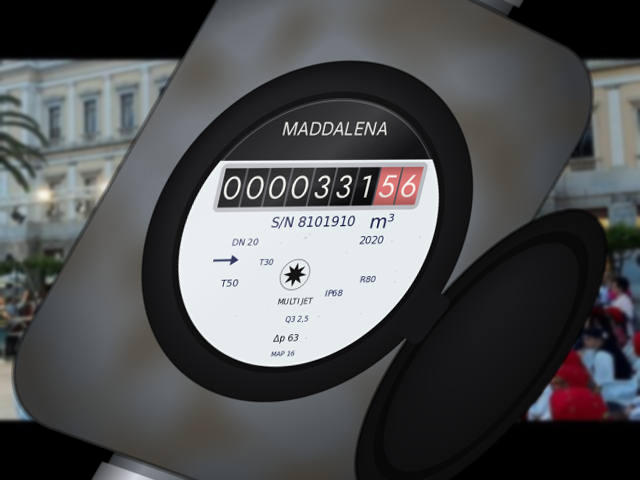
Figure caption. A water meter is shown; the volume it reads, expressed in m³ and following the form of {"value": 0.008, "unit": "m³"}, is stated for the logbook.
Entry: {"value": 331.56, "unit": "m³"}
